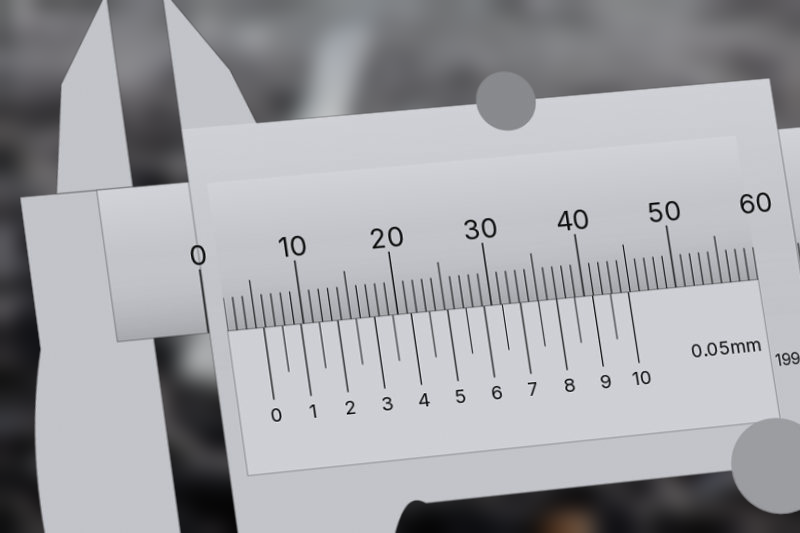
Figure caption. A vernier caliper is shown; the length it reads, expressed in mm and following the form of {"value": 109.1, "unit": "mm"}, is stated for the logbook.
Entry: {"value": 5.8, "unit": "mm"}
